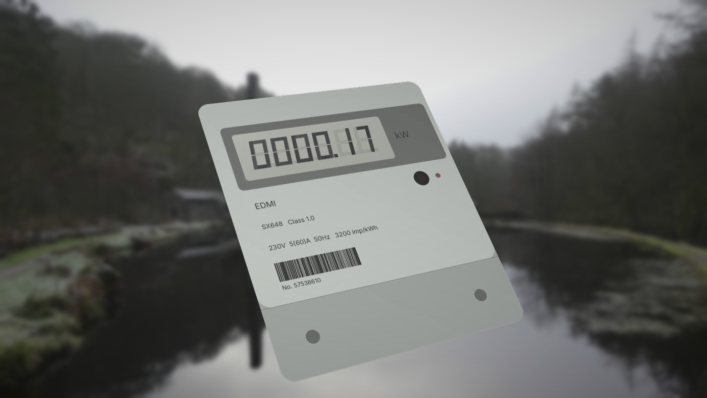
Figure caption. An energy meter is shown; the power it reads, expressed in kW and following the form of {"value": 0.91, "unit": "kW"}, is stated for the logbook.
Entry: {"value": 0.17, "unit": "kW"}
